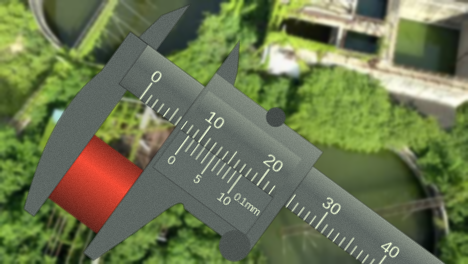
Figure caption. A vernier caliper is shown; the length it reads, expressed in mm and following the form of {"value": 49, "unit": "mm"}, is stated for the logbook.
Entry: {"value": 8.4, "unit": "mm"}
